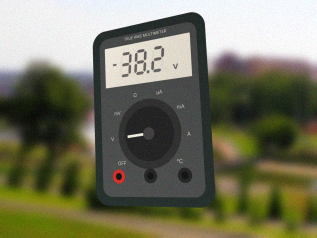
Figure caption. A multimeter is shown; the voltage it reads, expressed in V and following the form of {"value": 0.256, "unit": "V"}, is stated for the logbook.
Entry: {"value": -38.2, "unit": "V"}
